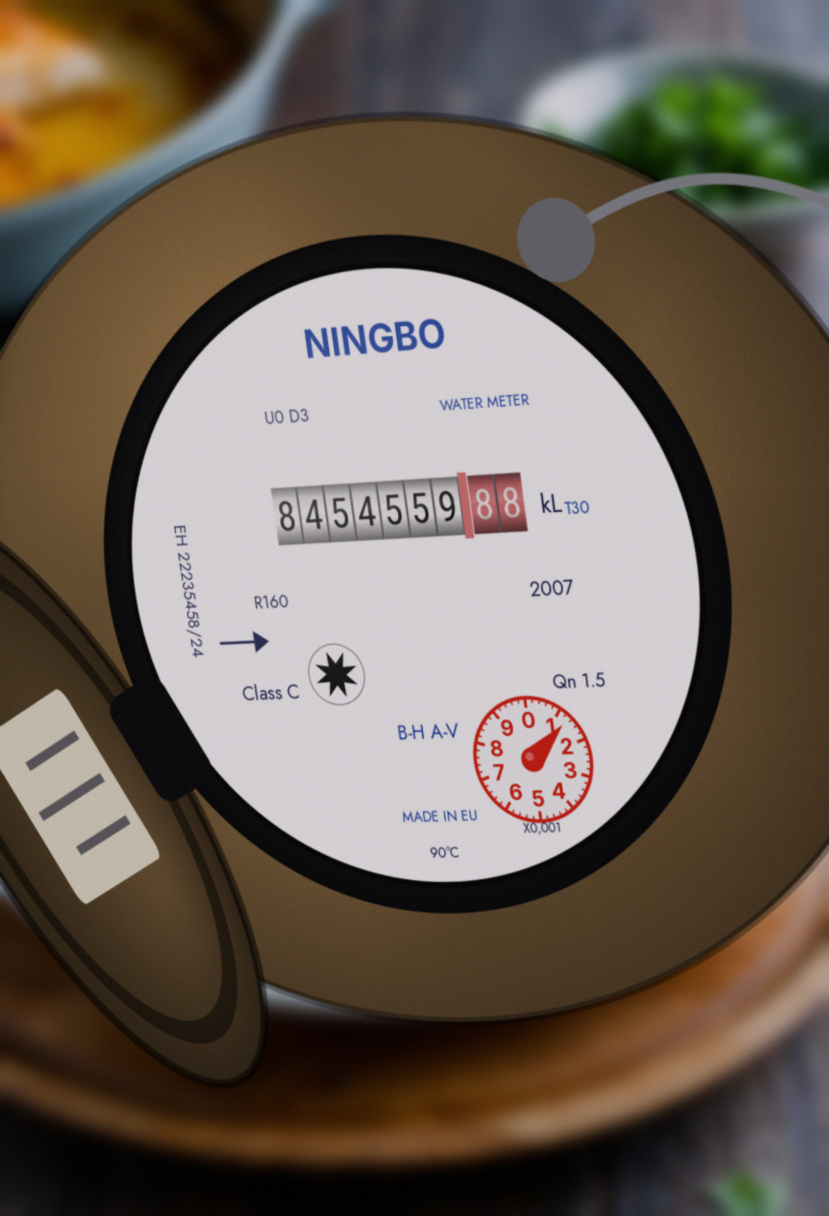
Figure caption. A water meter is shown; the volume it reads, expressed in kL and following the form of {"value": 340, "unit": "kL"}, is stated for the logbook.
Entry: {"value": 8454559.881, "unit": "kL"}
